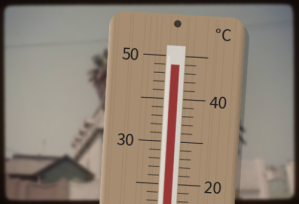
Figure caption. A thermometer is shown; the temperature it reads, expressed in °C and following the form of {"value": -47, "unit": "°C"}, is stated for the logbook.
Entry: {"value": 48, "unit": "°C"}
